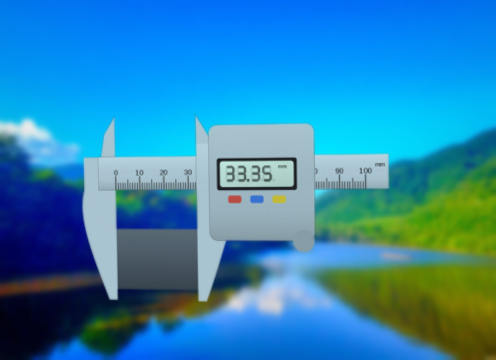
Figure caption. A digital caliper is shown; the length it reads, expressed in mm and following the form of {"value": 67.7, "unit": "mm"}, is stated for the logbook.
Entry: {"value": 33.35, "unit": "mm"}
